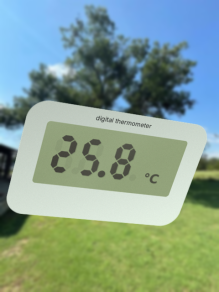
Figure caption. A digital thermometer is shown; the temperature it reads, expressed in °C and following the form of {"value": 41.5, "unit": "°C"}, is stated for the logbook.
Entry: {"value": 25.8, "unit": "°C"}
